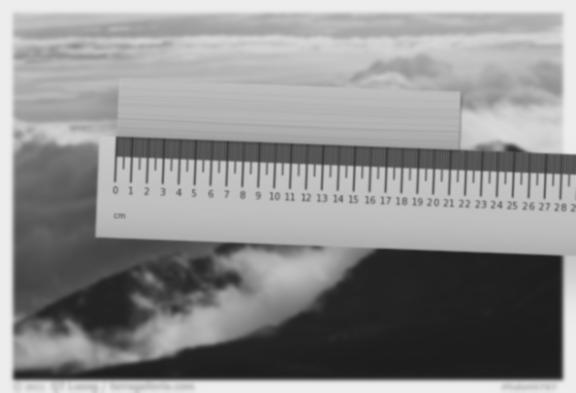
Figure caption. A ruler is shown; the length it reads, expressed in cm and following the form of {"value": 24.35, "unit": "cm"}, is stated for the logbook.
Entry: {"value": 21.5, "unit": "cm"}
